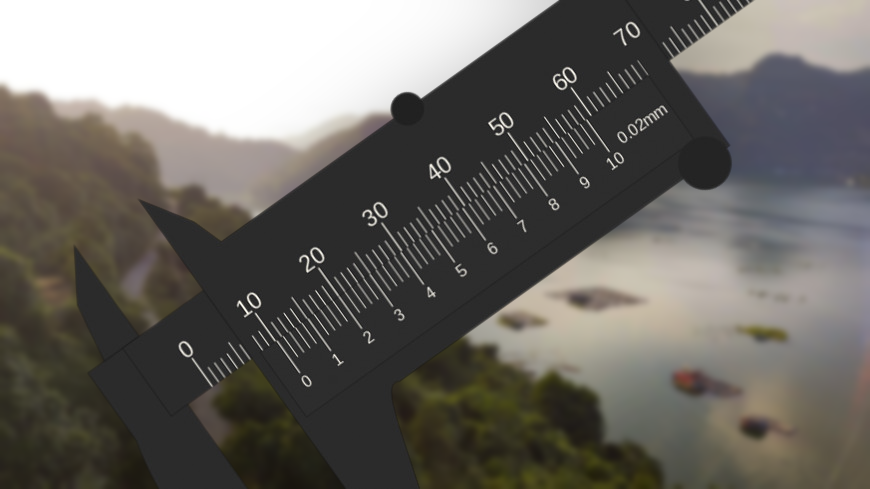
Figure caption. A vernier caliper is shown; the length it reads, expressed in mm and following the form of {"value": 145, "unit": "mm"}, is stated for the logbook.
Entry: {"value": 10.2, "unit": "mm"}
